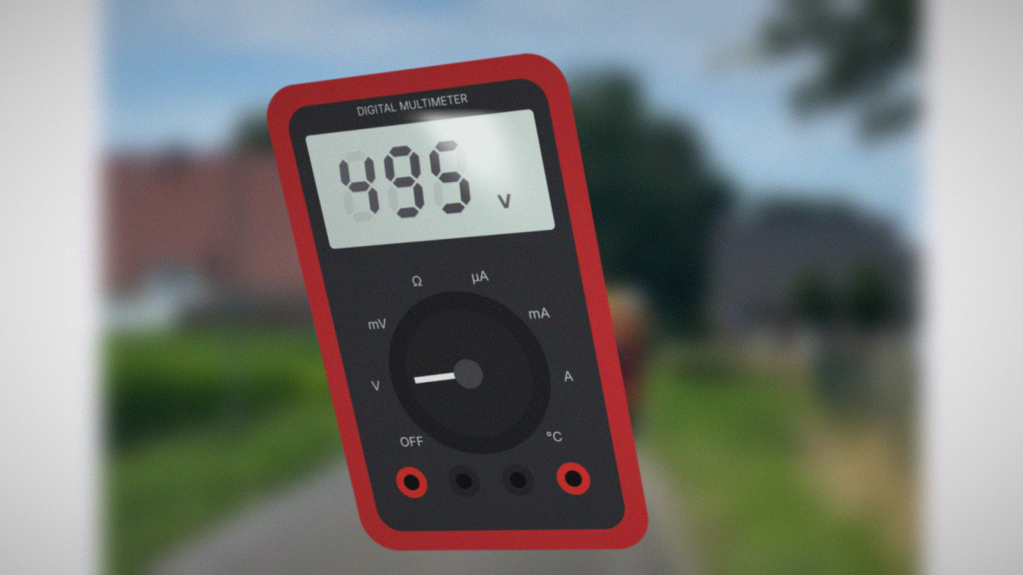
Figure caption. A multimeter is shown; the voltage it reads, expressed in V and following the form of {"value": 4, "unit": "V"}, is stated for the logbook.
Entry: {"value": 495, "unit": "V"}
